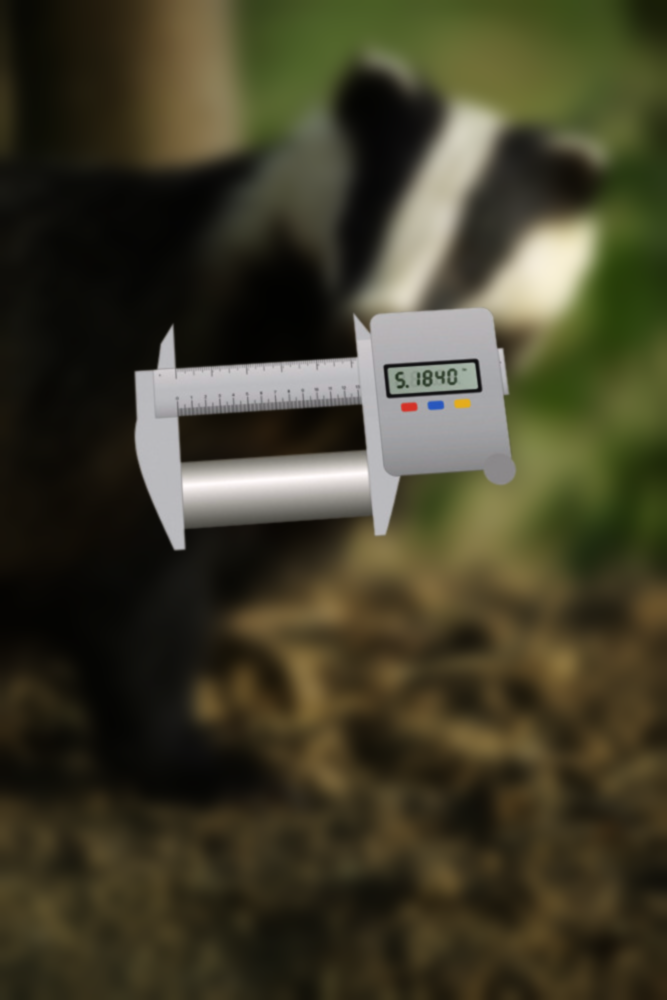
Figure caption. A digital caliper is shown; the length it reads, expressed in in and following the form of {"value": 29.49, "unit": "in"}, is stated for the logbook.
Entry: {"value": 5.1840, "unit": "in"}
